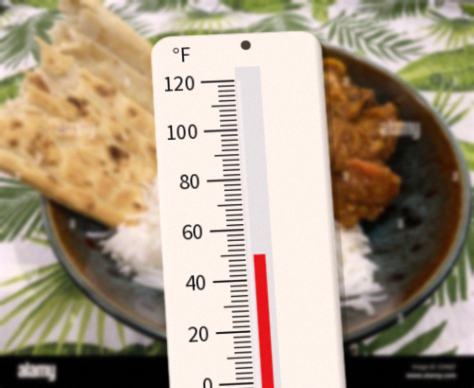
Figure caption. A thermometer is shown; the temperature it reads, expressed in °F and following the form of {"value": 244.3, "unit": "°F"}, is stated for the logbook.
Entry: {"value": 50, "unit": "°F"}
